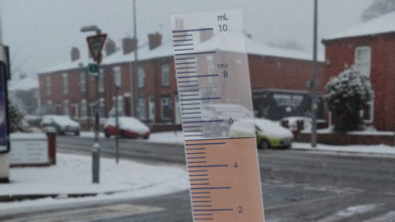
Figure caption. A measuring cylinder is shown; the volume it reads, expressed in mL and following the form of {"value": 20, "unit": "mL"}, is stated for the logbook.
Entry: {"value": 5.2, "unit": "mL"}
